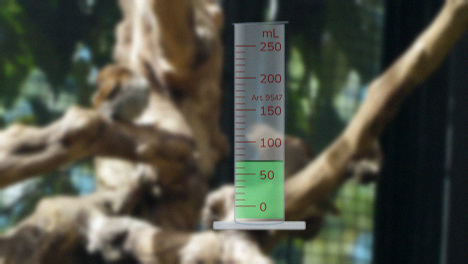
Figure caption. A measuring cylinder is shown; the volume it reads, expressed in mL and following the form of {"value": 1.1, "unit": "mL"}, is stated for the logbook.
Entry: {"value": 70, "unit": "mL"}
